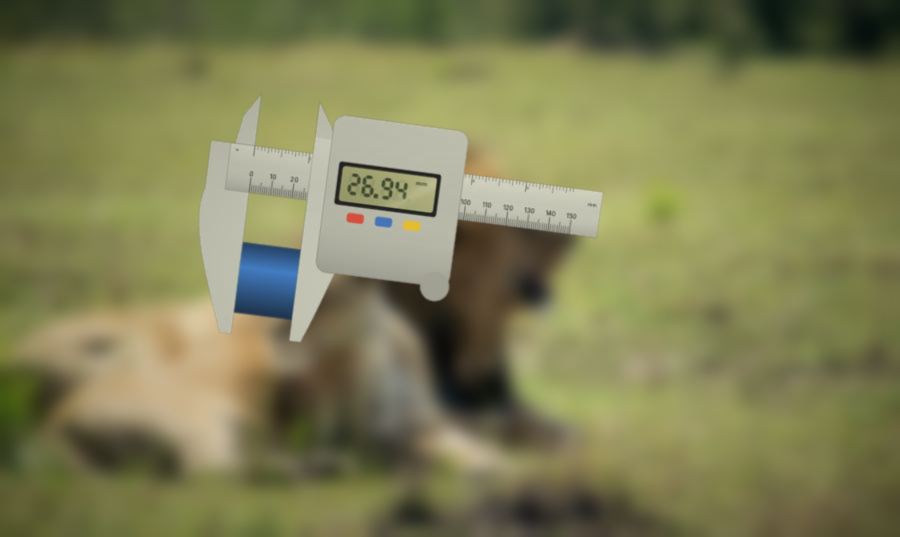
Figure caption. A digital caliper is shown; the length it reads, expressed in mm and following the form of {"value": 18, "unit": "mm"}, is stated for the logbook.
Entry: {"value": 26.94, "unit": "mm"}
